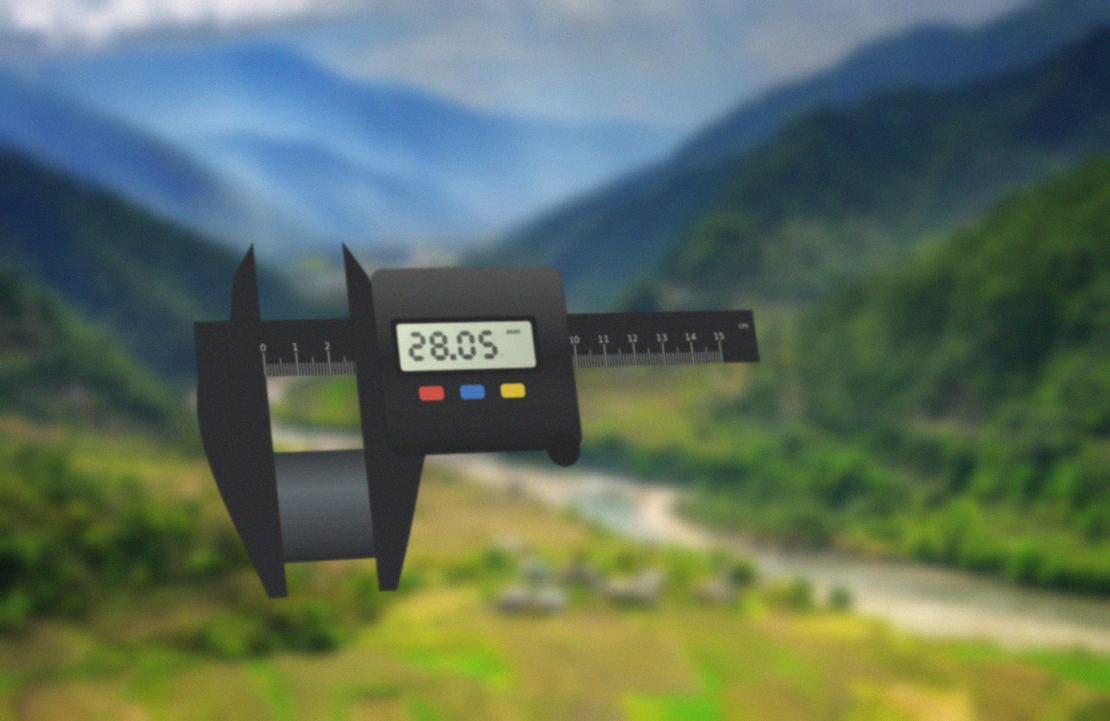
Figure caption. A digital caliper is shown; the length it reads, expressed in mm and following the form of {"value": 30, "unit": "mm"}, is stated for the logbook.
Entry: {"value": 28.05, "unit": "mm"}
